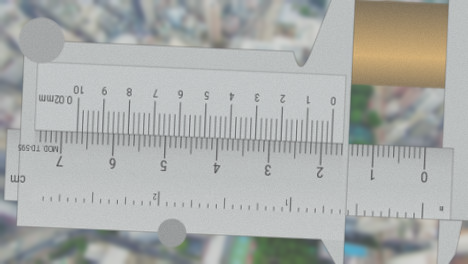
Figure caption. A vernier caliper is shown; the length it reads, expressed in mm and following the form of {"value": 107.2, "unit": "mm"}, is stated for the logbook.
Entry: {"value": 18.0, "unit": "mm"}
